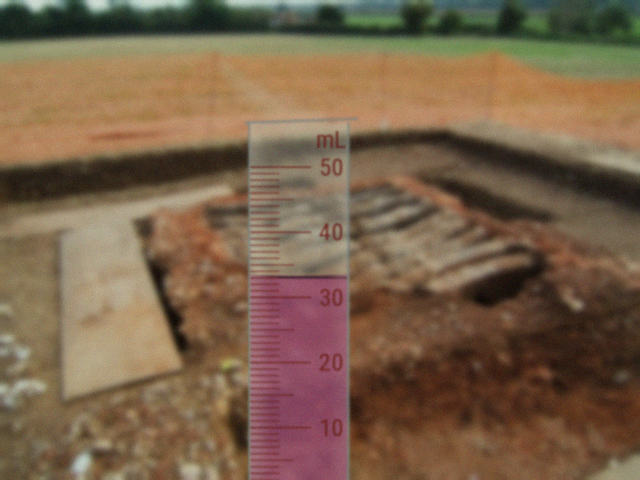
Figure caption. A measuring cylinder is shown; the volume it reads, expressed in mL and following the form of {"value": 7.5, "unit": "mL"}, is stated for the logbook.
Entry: {"value": 33, "unit": "mL"}
